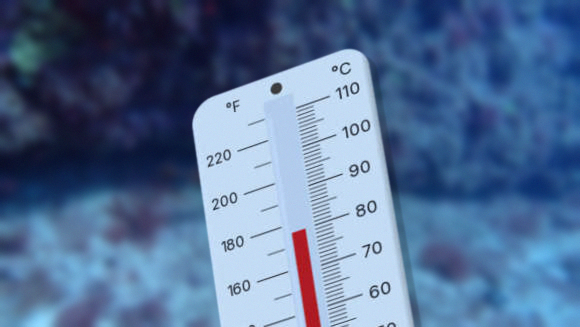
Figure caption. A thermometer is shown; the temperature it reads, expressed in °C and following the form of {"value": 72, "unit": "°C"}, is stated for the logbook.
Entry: {"value": 80, "unit": "°C"}
